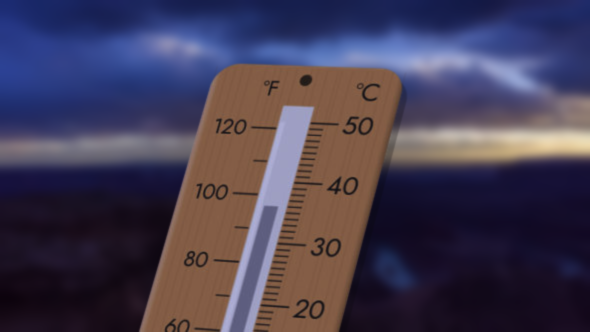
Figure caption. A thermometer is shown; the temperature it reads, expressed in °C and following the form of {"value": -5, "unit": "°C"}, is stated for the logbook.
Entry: {"value": 36, "unit": "°C"}
